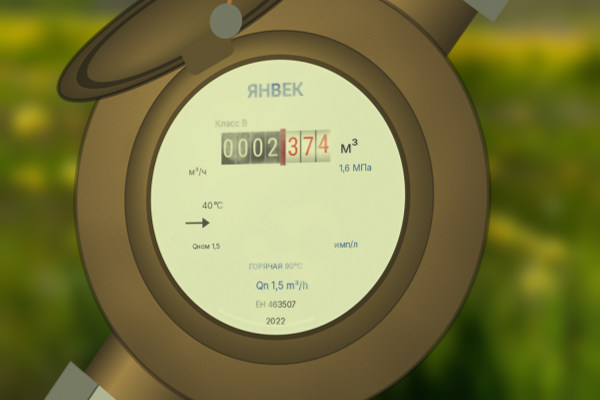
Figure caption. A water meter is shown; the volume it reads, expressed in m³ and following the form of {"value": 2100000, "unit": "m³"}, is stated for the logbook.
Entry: {"value": 2.374, "unit": "m³"}
